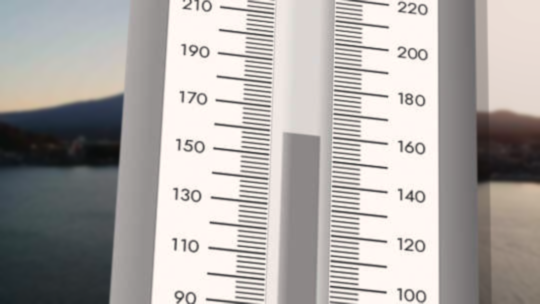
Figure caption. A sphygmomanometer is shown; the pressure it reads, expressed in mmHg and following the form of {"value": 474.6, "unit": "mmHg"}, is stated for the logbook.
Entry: {"value": 160, "unit": "mmHg"}
